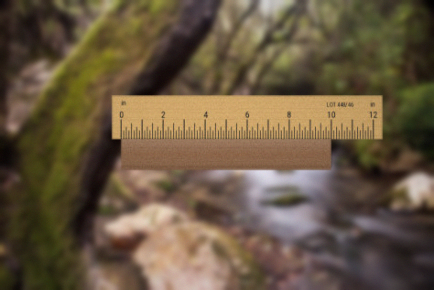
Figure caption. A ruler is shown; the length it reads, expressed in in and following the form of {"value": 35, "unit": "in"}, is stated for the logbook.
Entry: {"value": 10, "unit": "in"}
